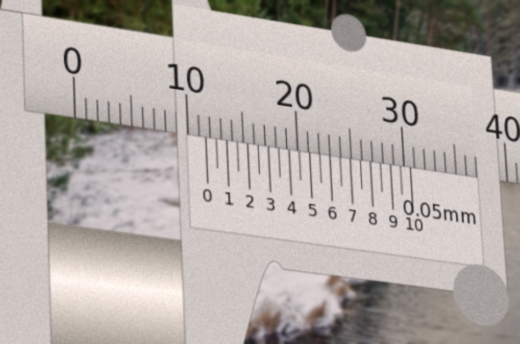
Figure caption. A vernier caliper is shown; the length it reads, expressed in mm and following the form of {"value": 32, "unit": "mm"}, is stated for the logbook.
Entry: {"value": 11.6, "unit": "mm"}
